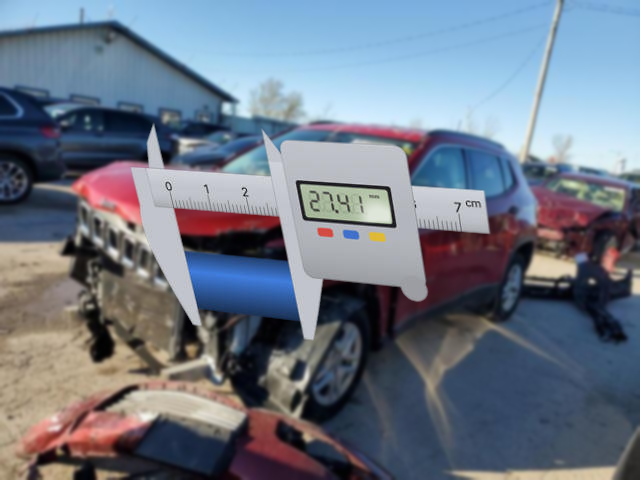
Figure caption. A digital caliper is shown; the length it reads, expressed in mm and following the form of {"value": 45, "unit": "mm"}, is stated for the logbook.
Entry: {"value": 27.41, "unit": "mm"}
